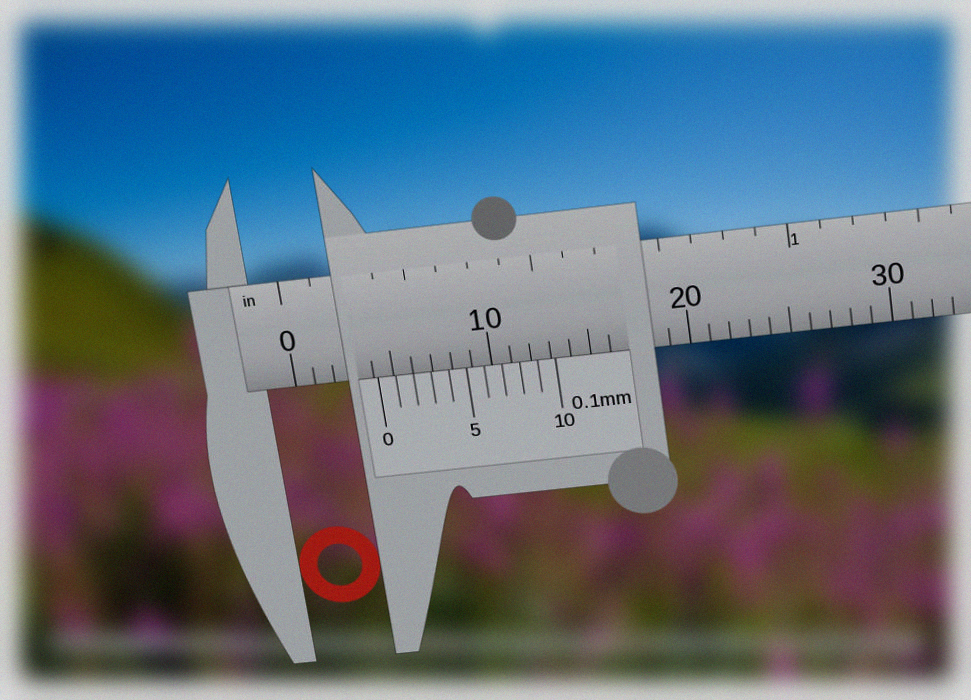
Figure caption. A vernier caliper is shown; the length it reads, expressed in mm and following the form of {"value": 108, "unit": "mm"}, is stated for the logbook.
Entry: {"value": 4.2, "unit": "mm"}
